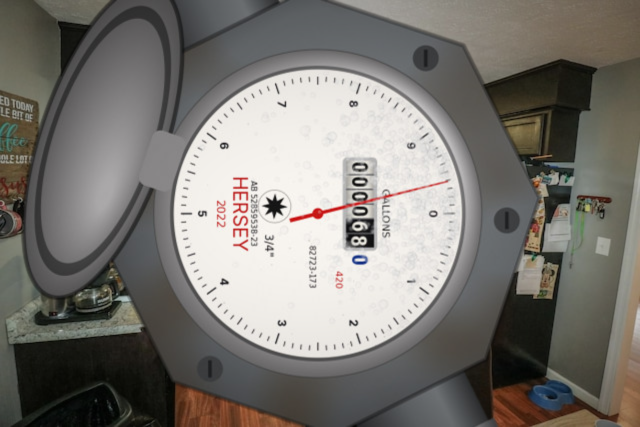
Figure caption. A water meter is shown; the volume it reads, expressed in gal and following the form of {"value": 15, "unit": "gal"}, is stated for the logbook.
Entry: {"value": 679.6, "unit": "gal"}
